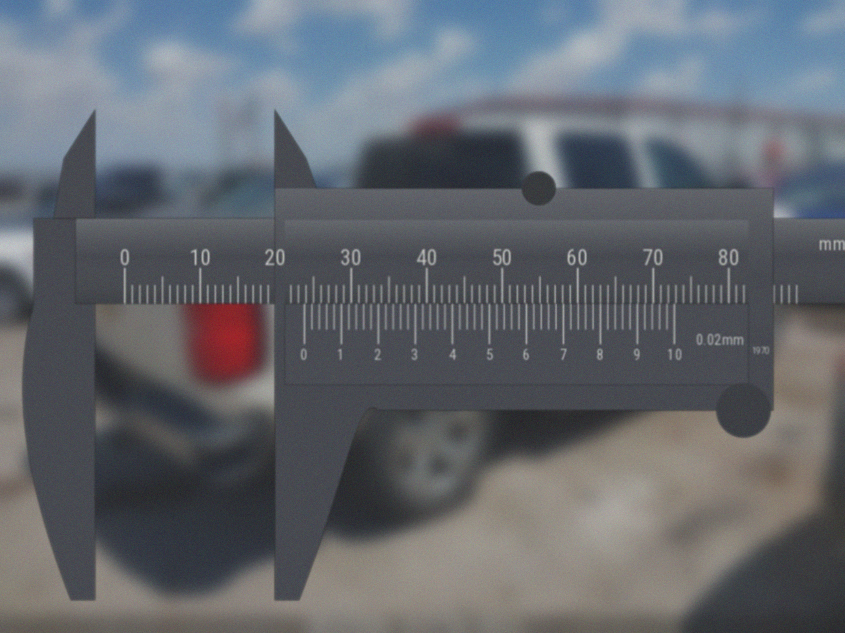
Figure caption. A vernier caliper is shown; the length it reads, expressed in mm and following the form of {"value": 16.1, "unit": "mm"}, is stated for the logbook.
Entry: {"value": 23.8, "unit": "mm"}
